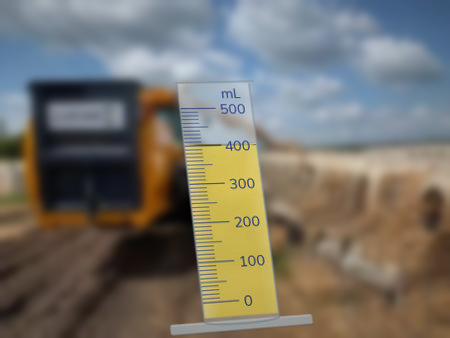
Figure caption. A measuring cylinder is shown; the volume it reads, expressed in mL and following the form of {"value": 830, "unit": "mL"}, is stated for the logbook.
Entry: {"value": 400, "unit": "mL"}
